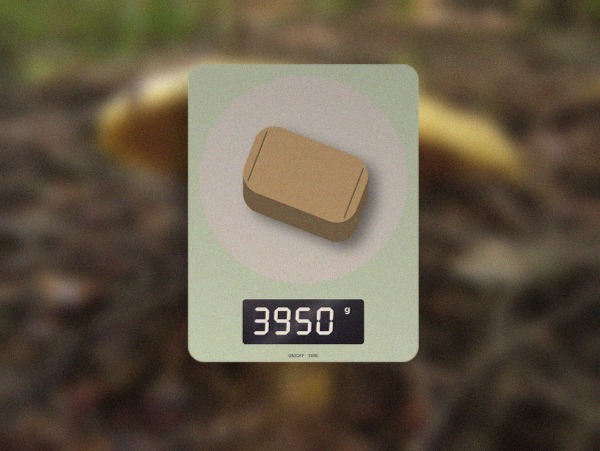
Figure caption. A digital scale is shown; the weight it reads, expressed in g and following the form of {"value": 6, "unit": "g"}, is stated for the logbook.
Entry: {"value": 3950, "unit": "g"}
